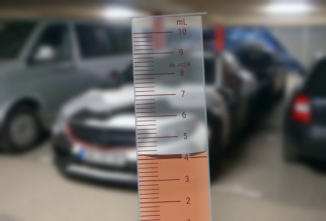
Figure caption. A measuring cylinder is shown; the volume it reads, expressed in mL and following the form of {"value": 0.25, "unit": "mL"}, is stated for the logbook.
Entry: {"value": 4, "unit": "mL"}
